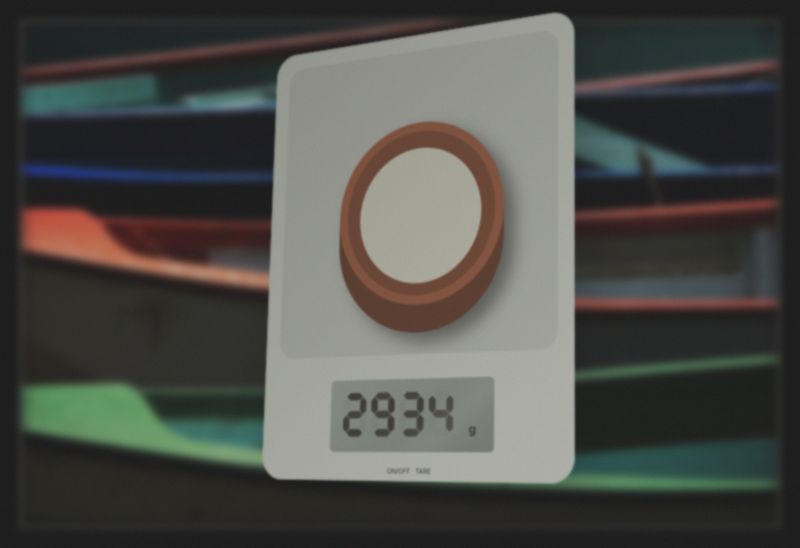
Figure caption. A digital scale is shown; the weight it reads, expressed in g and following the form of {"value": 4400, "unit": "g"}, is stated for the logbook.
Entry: {"value": 2934, "unit": "g"}
